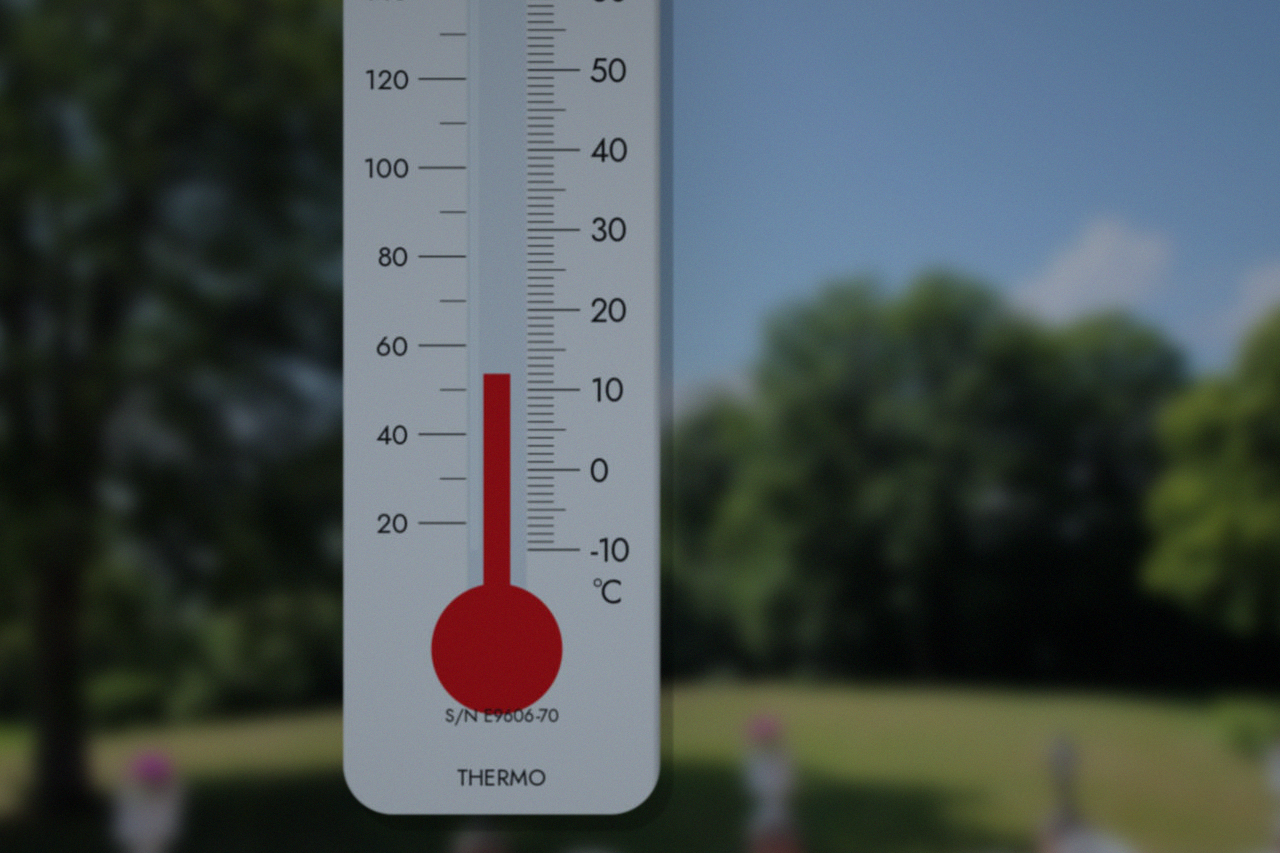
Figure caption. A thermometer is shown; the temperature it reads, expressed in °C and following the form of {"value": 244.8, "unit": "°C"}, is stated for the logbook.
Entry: {"value": 12, "unit": "°C"}
